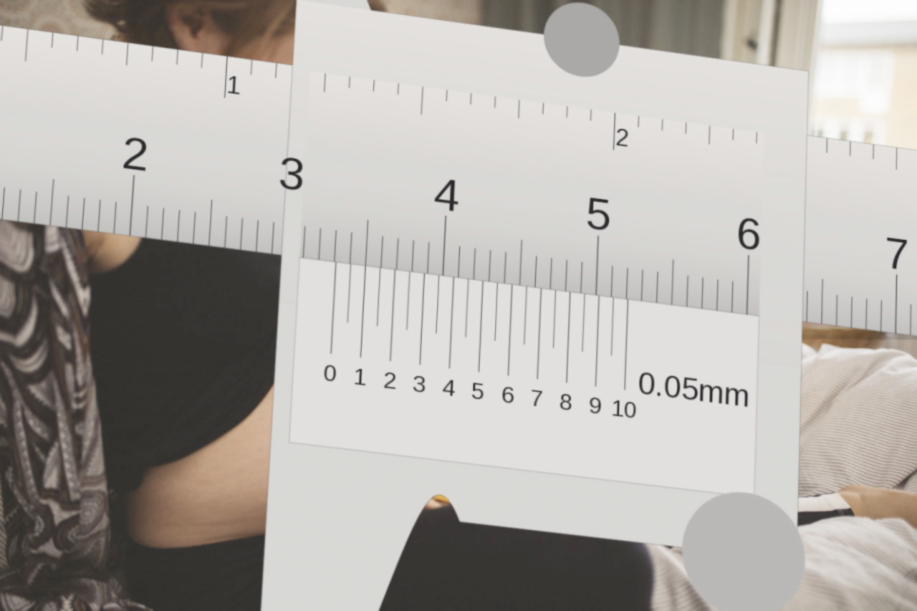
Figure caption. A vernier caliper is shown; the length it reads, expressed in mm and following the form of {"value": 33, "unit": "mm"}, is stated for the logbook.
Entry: {"value": 33.1, "unit": "mm"}
